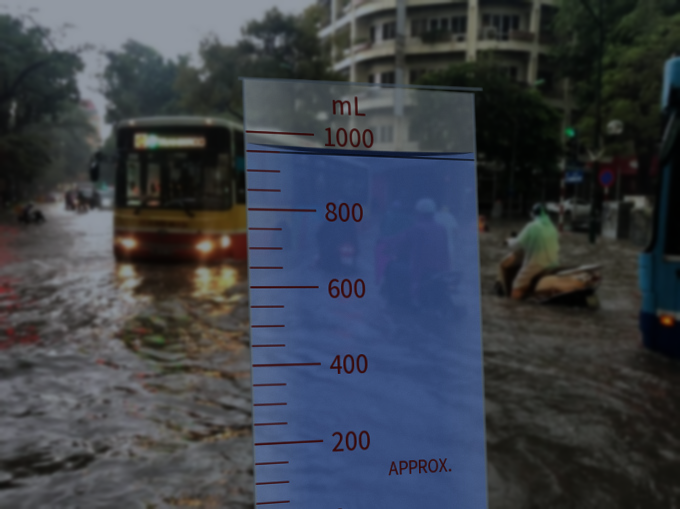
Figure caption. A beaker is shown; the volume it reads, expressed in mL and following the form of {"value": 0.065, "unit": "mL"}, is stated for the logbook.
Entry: {"value": 950, "unit": "mL"}
